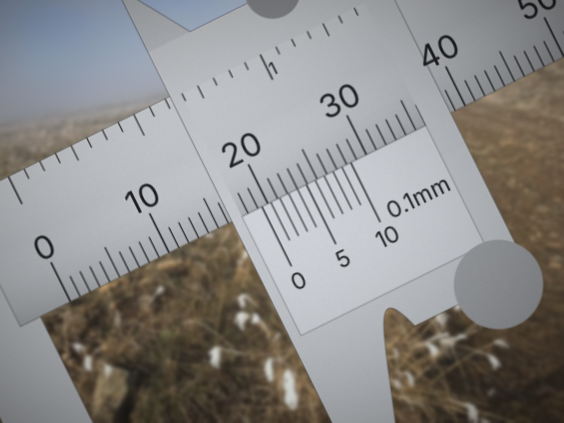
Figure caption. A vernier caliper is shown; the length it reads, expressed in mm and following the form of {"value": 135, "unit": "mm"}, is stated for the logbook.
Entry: {"value": 19.4, "unit": "mm"}
